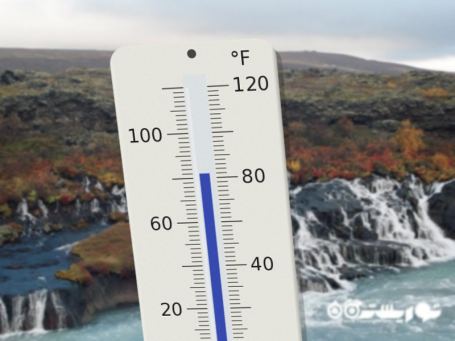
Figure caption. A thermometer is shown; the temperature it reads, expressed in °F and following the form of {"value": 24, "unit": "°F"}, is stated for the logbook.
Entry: {"value": 82, "unit": "°F"}
